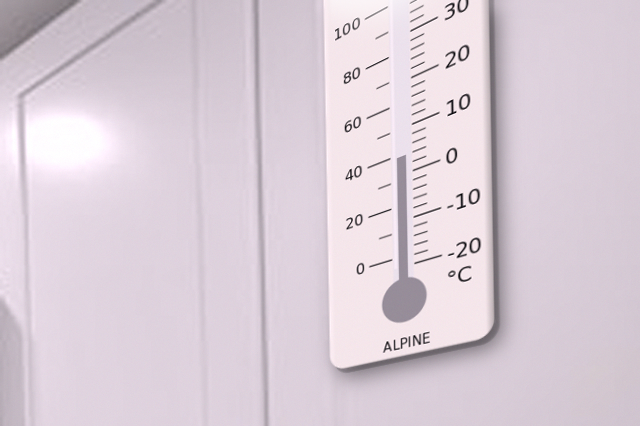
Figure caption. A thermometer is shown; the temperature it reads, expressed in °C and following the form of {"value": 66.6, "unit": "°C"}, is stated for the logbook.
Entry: {"value": 4, "unit": "°C"}
